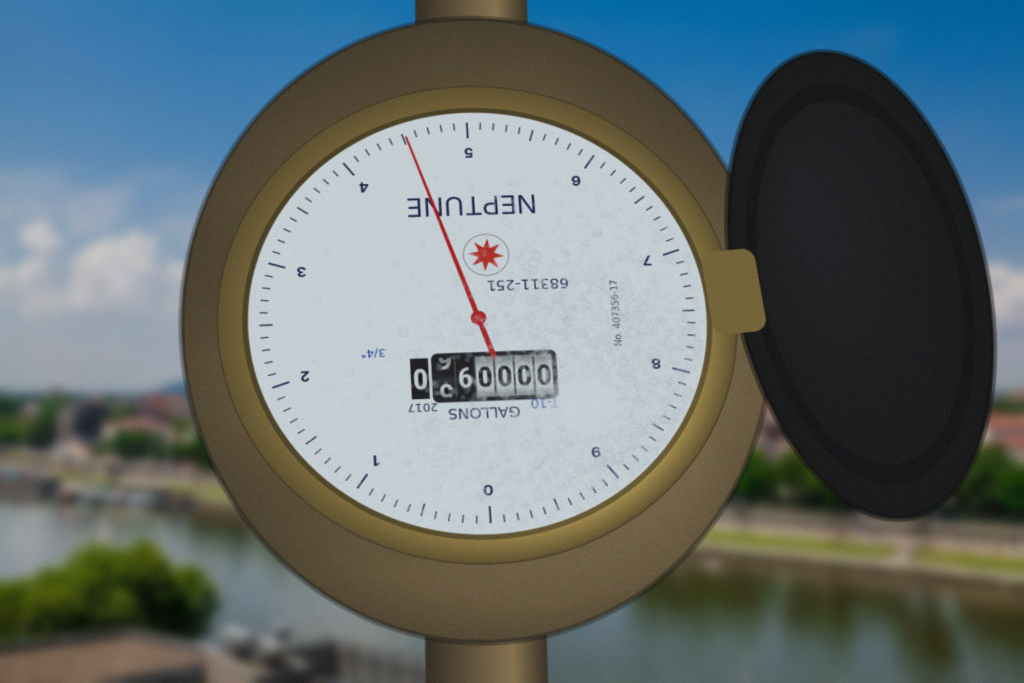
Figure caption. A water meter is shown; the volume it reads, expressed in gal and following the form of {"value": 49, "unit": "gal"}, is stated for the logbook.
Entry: {"value": 954.5, "unit": "gal"}
